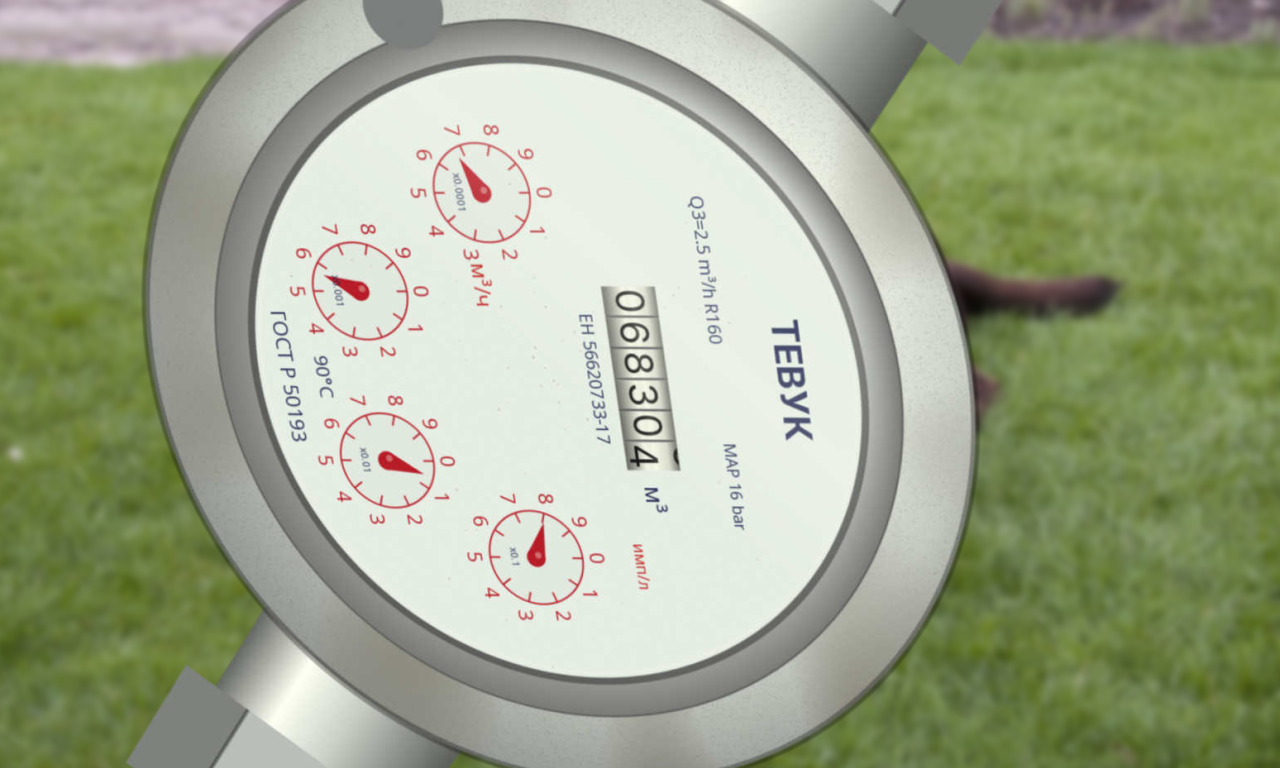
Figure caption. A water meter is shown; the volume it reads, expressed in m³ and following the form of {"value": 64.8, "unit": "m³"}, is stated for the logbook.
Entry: {"value": 68303.8056, "unit": "m³"}
